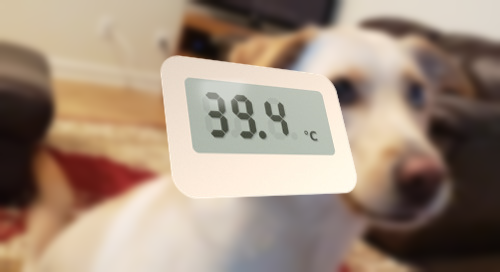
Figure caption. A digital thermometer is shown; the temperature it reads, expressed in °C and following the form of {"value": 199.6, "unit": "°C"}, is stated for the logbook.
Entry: {"value": 39.4, "unit": "°C"}
